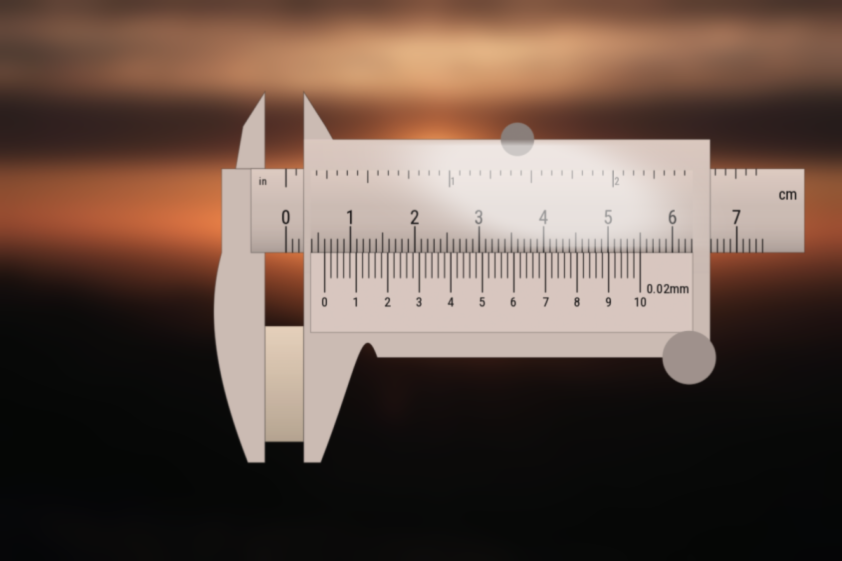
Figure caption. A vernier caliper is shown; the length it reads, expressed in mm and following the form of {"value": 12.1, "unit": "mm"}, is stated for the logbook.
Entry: {"value": 6.0, "unit": "mm"}
